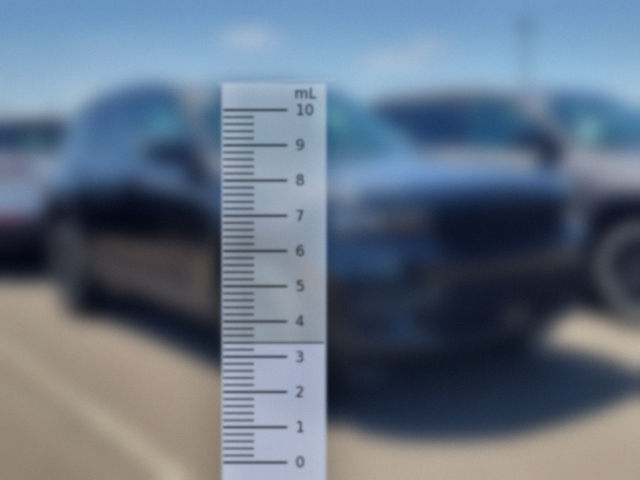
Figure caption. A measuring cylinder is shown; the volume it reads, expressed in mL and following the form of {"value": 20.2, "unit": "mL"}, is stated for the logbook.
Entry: {"value": 3.4, "unit": "mL"}
